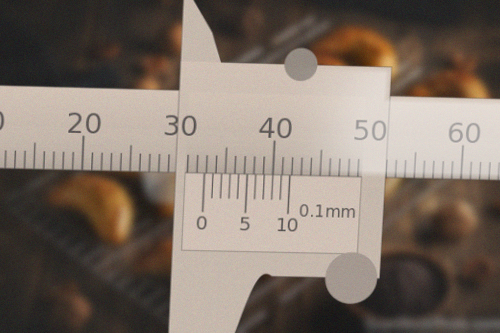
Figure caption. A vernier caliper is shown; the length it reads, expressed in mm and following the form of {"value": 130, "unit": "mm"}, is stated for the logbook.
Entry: {"value": 32.8, "unit": "mm"}
